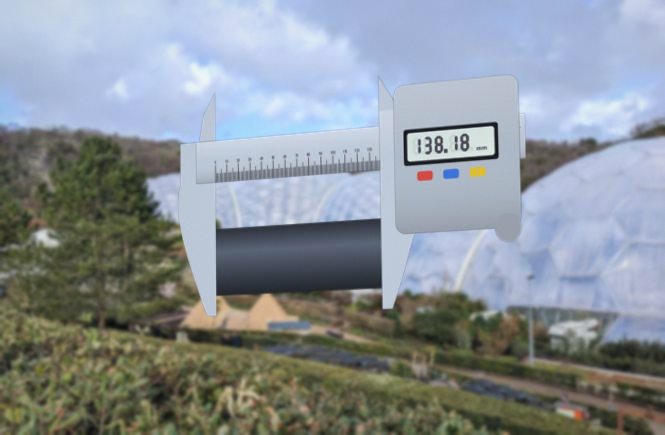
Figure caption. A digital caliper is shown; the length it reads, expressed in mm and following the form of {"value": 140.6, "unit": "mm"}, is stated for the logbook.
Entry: {"value": 138.18, "unit": "mm"}
